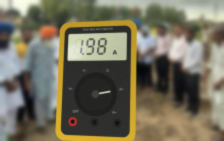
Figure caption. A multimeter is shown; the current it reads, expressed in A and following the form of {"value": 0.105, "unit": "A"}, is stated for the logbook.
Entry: {"value": 1.98, "unit": "A"}
